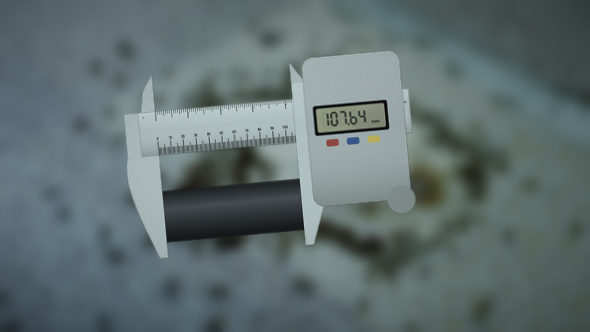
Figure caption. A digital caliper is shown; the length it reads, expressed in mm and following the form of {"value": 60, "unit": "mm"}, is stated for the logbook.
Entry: {"value": 107.64, "unit": "mm"}
